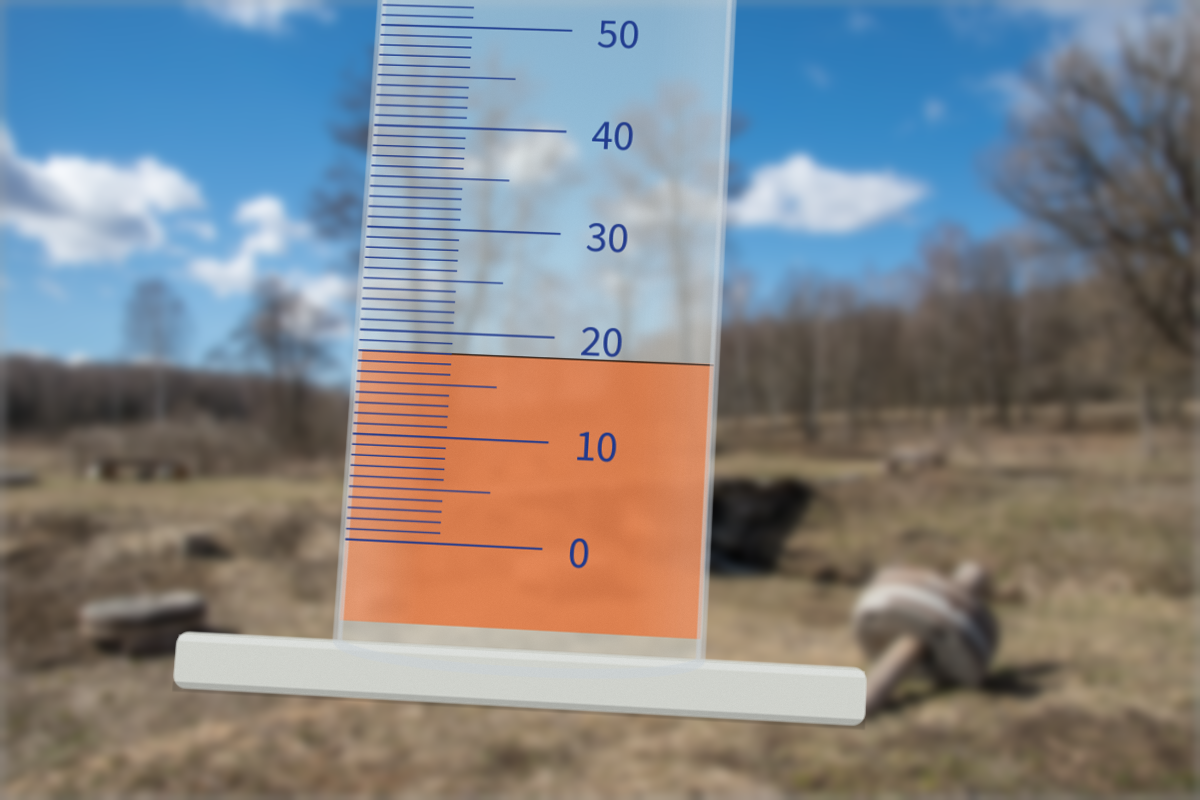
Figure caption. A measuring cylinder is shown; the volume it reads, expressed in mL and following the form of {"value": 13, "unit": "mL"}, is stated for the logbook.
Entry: {"value": 18, "unit": "mL"}
